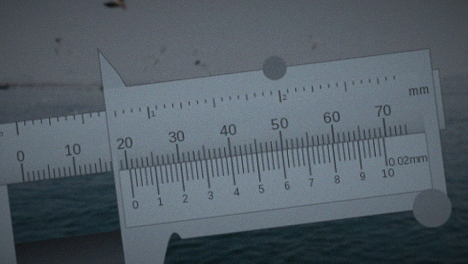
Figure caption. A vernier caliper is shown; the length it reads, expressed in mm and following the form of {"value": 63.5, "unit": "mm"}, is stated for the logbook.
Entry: {"value": 20.5, "unit": "mm"}
